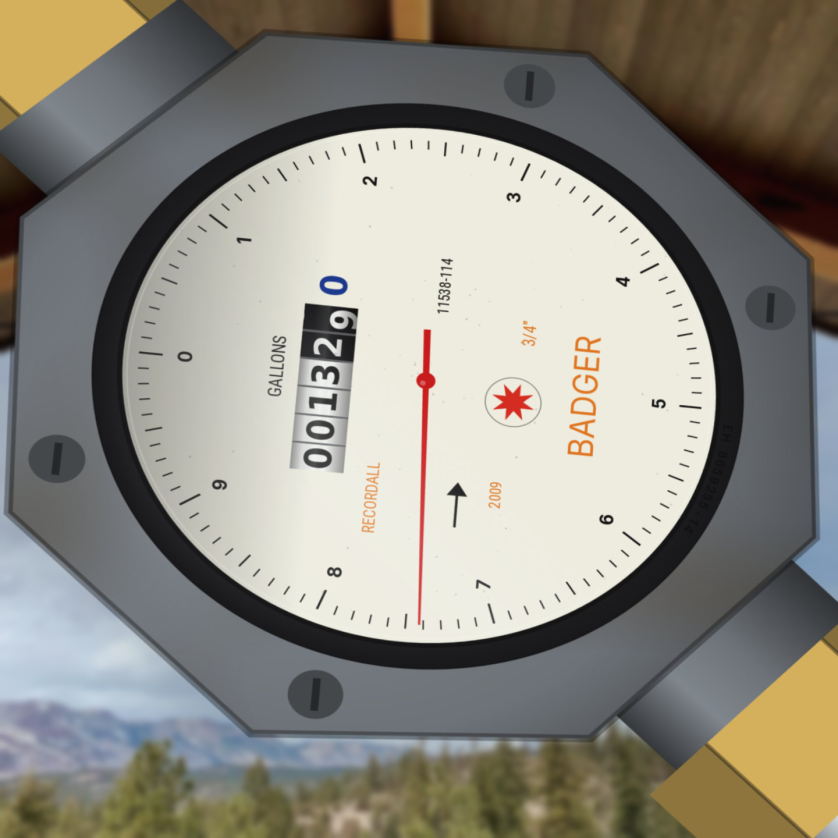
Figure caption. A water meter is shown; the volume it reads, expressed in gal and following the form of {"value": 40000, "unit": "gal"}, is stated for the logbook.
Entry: {"value": 13287.4, "unit": "gal"}
